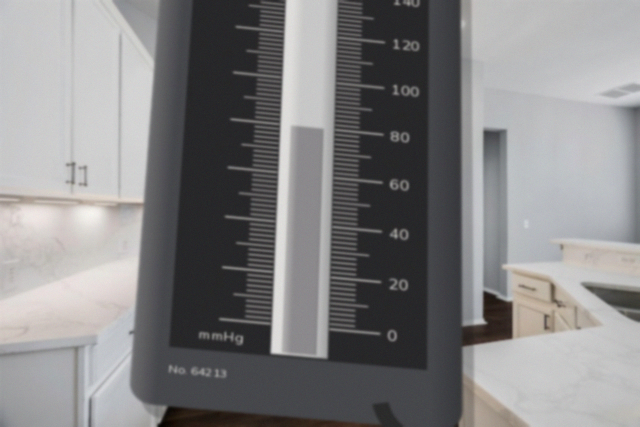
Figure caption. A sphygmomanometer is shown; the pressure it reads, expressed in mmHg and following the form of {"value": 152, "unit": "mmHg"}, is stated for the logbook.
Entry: {"value": 80, "unit": "mmHg"}
